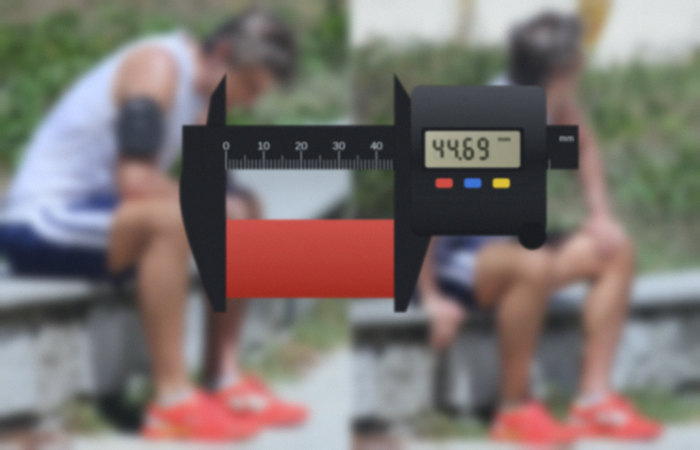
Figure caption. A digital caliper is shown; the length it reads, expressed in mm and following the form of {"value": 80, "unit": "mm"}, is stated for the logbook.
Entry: {"value": 44.69, "unit": "mm"}
